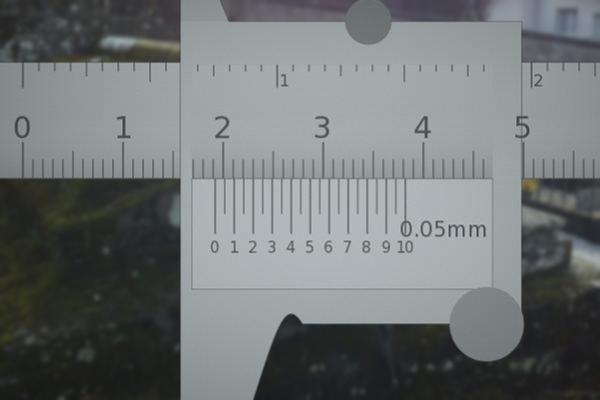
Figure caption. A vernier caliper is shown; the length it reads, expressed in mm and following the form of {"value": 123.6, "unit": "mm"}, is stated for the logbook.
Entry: {"value": 19.2, "unit": "mm"}
